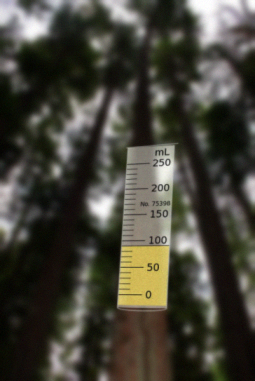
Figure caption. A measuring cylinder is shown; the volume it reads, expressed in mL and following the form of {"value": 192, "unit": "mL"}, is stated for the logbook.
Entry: {"value": 90, "unit": "mL"}
